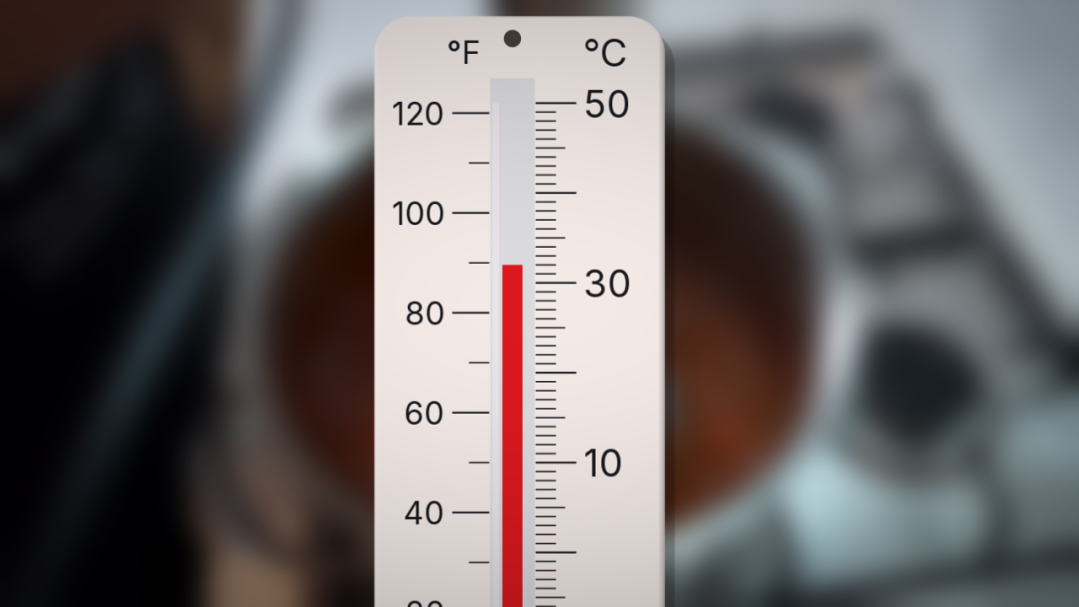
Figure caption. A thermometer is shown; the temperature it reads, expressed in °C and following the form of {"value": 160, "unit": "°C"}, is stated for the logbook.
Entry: {"value": 32, "unit": "°C"}
